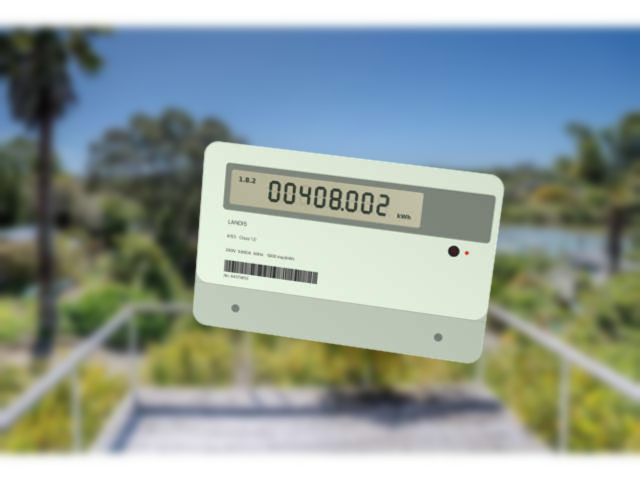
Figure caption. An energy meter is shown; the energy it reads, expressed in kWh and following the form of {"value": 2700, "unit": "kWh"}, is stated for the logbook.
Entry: {"value": 408.002, "unit": "kWh"}
